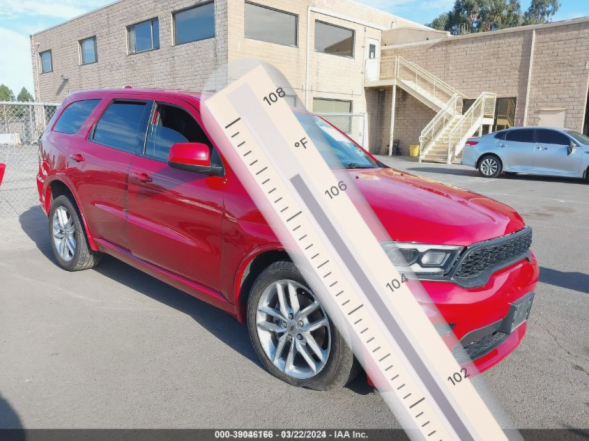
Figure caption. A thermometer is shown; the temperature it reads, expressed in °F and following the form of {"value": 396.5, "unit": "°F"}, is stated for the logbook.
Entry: {"value": 106.6, "unit": "°F"}
